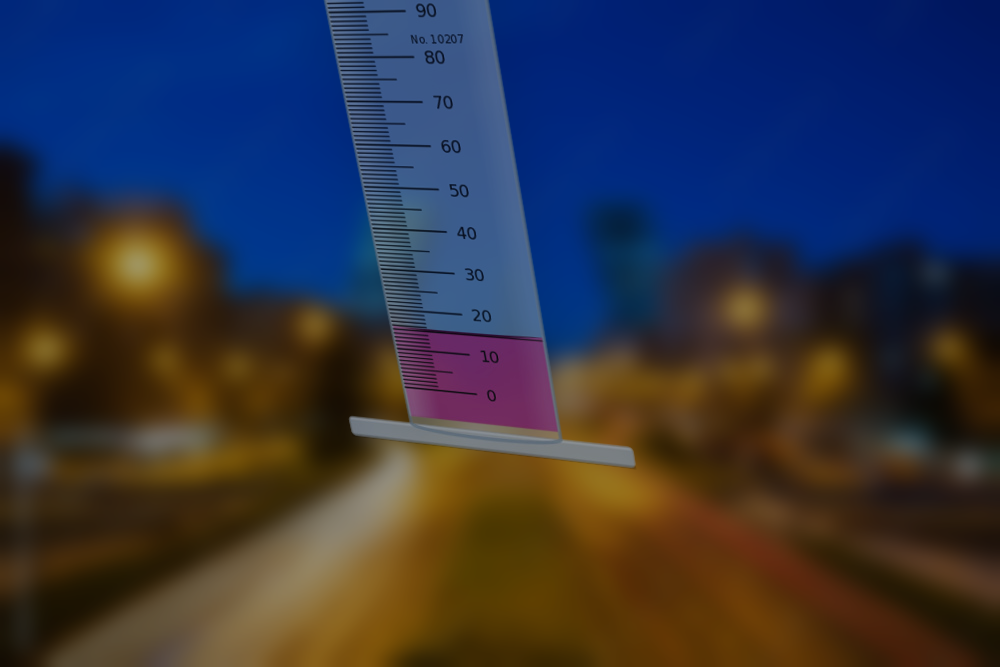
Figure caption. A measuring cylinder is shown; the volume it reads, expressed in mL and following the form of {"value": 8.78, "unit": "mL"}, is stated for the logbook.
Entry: {"value": 15, "unit": "mL"}
